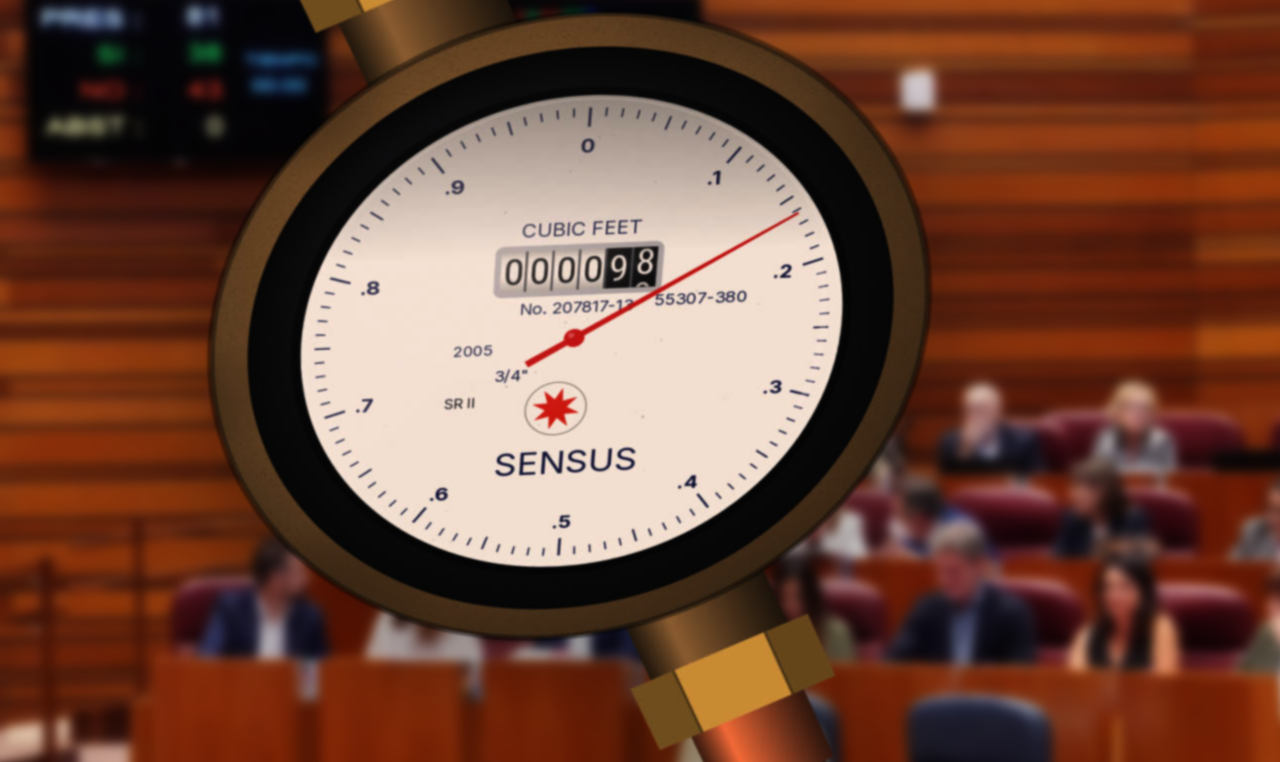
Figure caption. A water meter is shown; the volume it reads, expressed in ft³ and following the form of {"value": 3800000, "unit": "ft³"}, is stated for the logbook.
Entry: {"value": 98.16, "unit": "ft³"}
